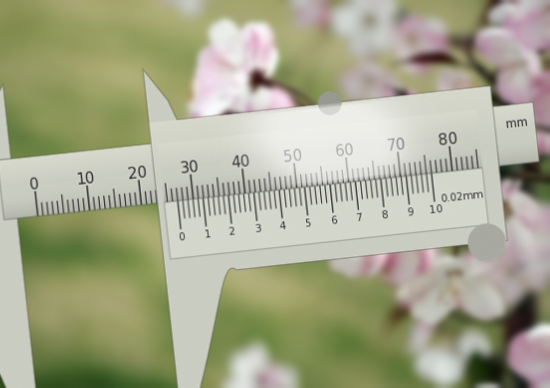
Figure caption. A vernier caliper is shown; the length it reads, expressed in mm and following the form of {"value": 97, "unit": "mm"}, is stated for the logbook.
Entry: {"value": 27.0, "unit": "mm"}
